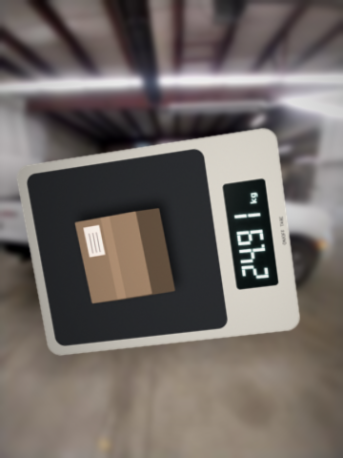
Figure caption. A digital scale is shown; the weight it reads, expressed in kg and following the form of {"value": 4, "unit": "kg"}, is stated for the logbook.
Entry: {"value": 24.91, "unit": "kg"}
